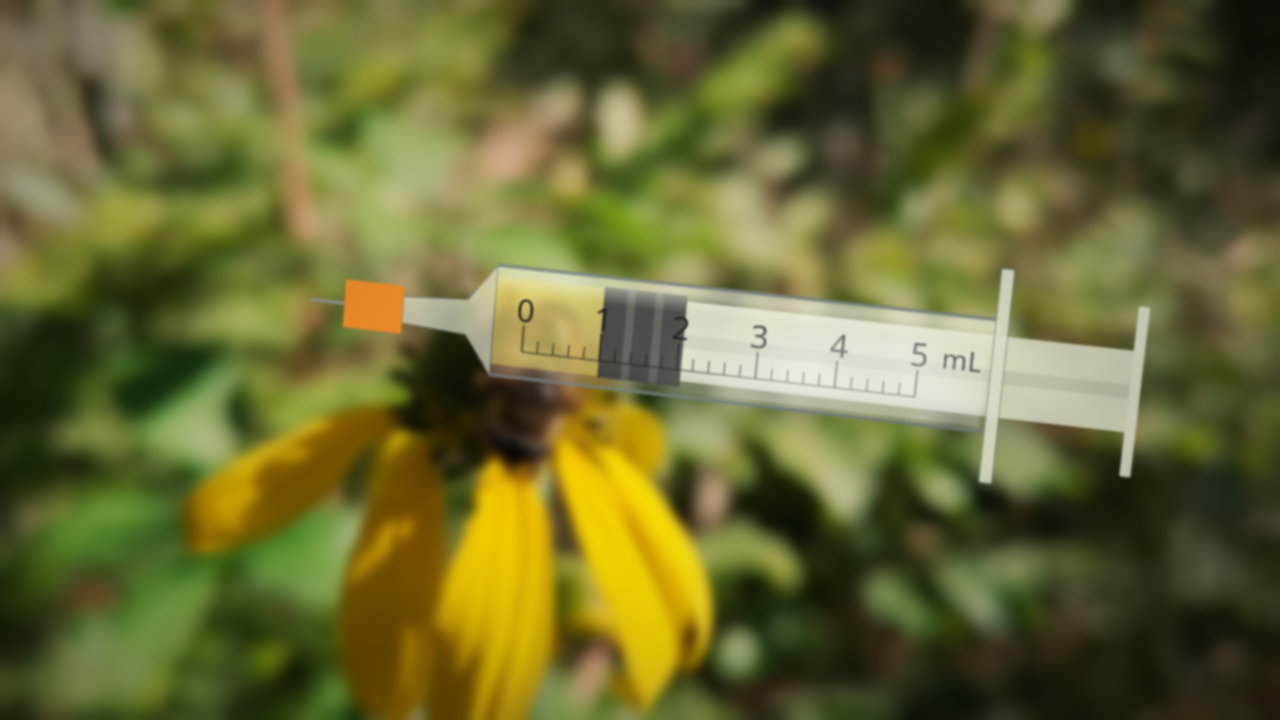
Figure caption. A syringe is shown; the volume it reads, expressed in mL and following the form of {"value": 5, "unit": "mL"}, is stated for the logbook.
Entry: {"value": 1, "unit": "mL"}
